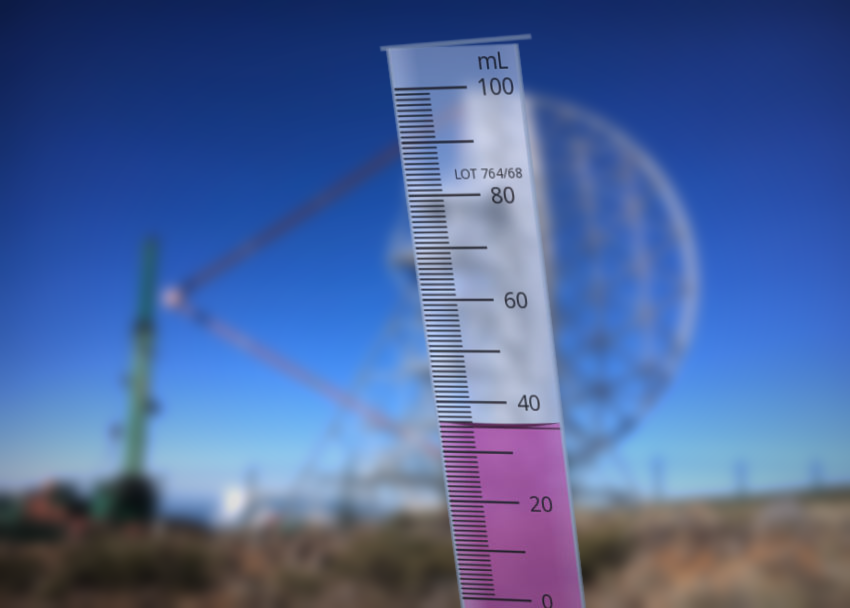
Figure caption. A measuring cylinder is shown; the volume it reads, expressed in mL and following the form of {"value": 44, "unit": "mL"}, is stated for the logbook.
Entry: {"value": 35, "unit": "mL"}
